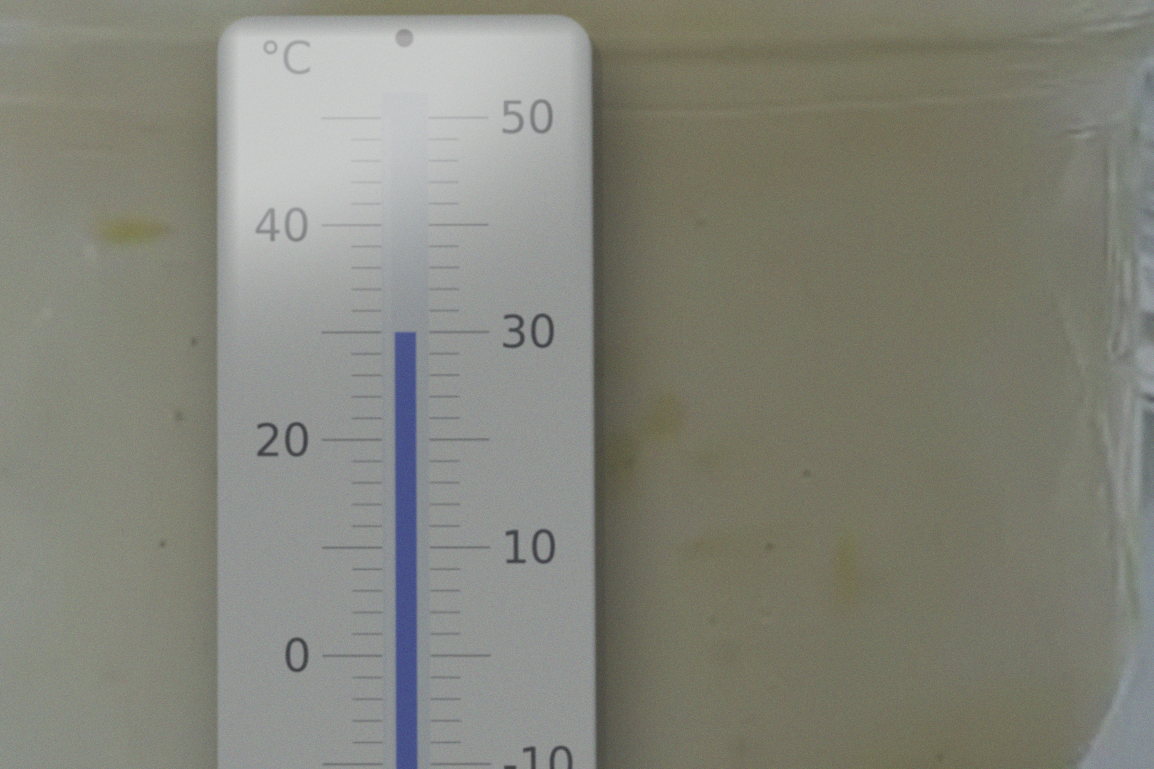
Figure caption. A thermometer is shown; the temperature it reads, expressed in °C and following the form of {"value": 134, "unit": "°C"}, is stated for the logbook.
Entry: {"value": 30, "unit": "°C"}
